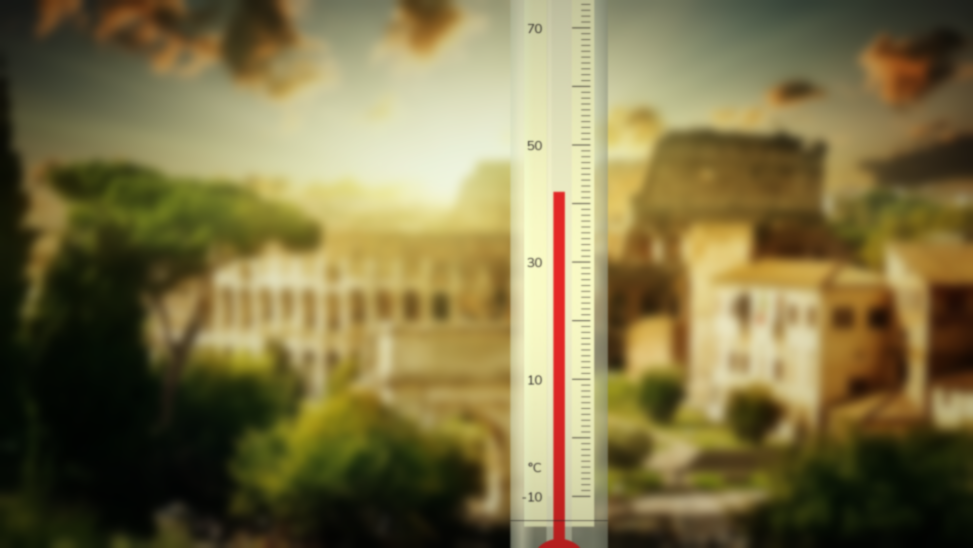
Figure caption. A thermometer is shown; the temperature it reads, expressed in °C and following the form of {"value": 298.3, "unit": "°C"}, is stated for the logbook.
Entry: {"value": 42, "unit": "°C"}
